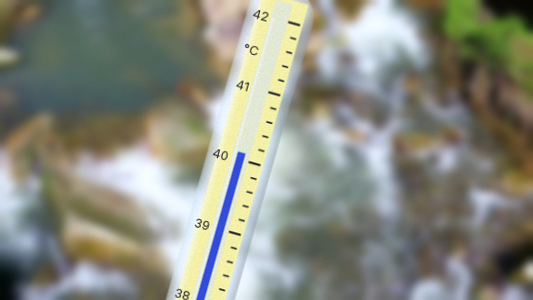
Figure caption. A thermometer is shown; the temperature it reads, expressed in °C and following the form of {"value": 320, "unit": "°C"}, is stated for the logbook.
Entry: {"value": 40.1, "unit": "°C"}
